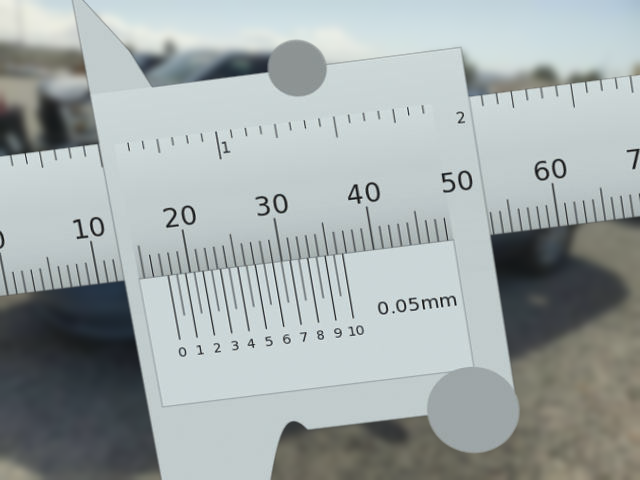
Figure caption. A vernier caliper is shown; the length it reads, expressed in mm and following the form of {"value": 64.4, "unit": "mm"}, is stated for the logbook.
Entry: {"value": 17.6, "unit": "mm"}
